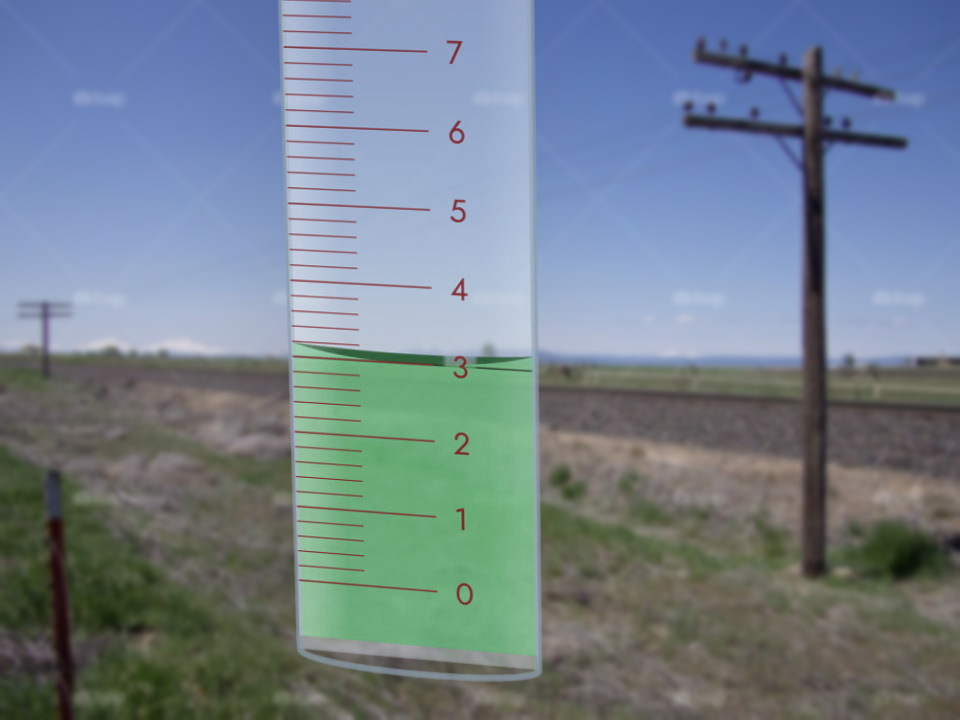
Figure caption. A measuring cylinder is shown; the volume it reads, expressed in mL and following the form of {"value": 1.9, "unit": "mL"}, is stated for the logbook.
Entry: {"value": 3, "unit": "mL"}
